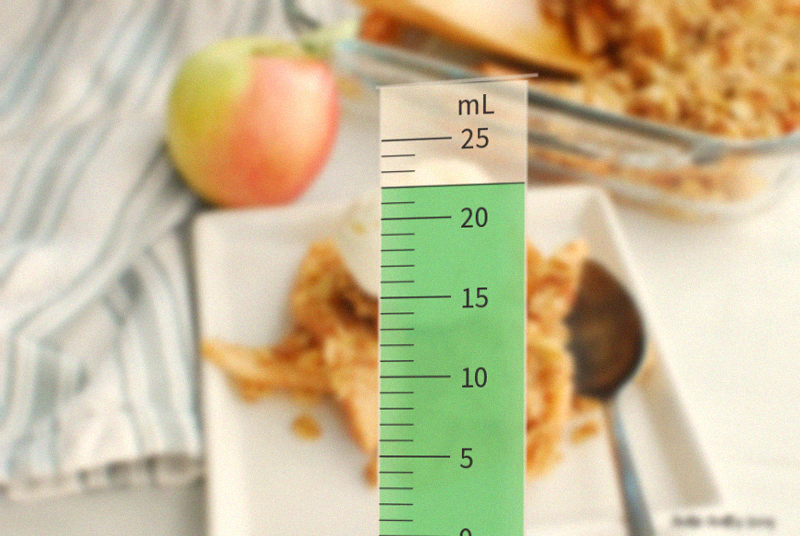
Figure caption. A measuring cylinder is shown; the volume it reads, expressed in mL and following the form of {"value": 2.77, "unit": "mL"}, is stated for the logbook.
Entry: {"value": 22, "unit": "mL"}
